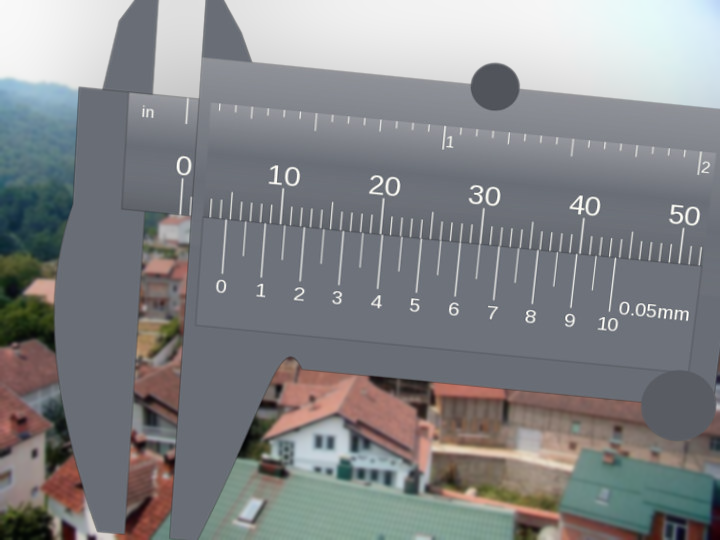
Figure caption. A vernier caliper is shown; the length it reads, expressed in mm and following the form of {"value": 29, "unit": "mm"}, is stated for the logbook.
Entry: {"value": 4.6, "unit": "mm"}
